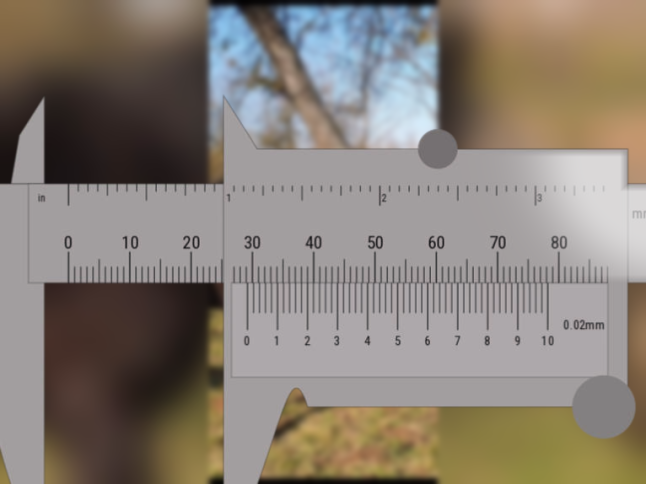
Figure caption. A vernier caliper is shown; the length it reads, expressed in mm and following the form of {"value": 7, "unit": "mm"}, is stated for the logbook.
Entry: {"value": 29.2, "unit": "mm"}
